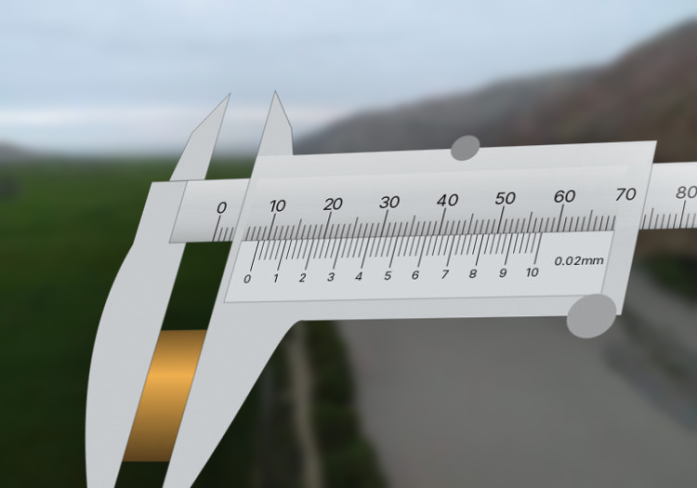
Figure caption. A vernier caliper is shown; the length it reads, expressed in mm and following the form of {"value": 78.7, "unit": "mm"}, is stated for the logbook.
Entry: {"value": 8.4, "unit": "mm"}
